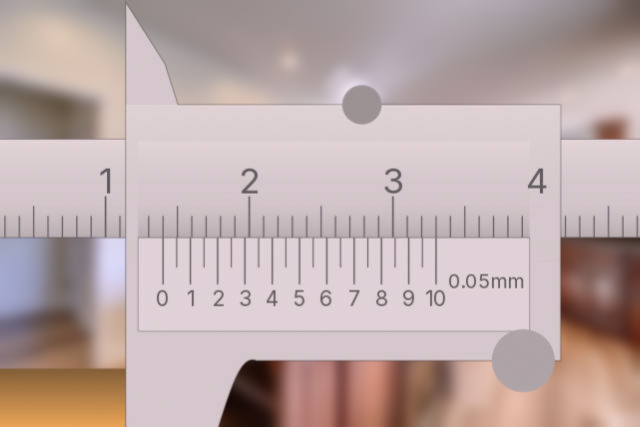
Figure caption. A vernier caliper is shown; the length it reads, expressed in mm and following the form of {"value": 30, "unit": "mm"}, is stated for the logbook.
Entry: {"value": 14.0, "unit": "mm"}
